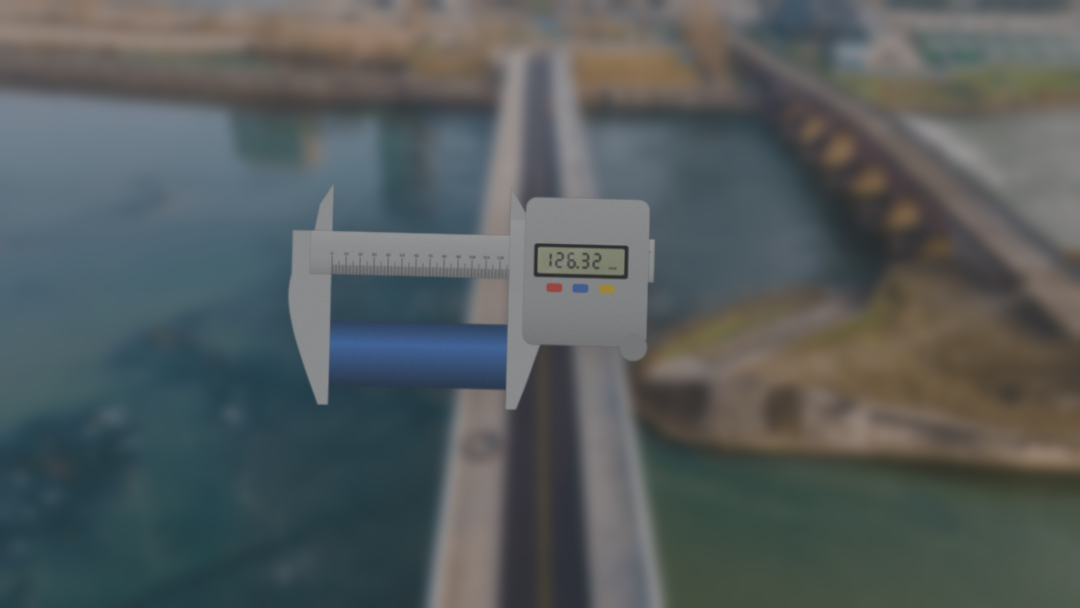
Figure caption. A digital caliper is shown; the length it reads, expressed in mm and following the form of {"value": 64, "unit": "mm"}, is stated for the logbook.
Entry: {"value": 126.32, "unit": "mm"}
